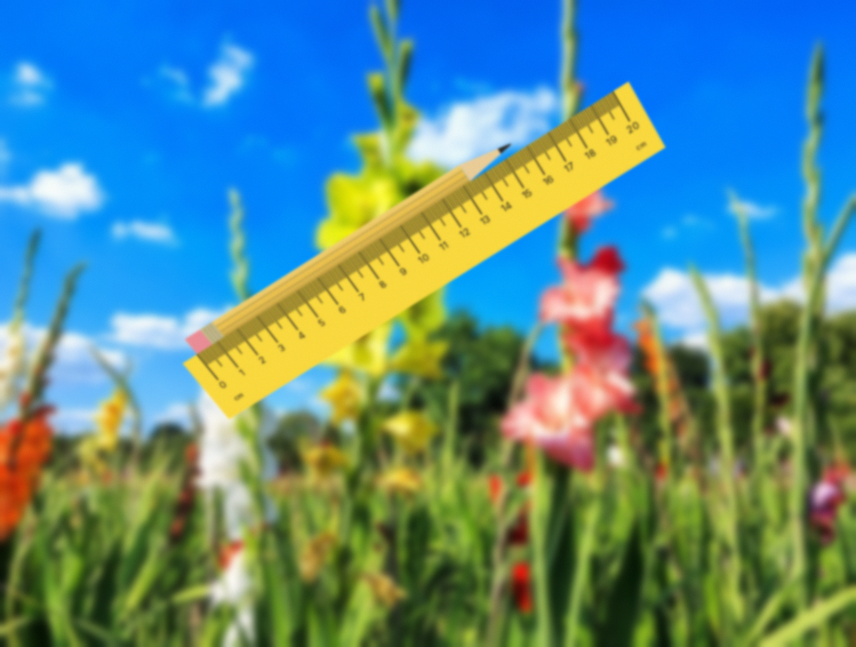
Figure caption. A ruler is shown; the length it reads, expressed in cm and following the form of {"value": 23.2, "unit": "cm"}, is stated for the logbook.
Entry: {"value": 15.5, "unit": "cm"}
